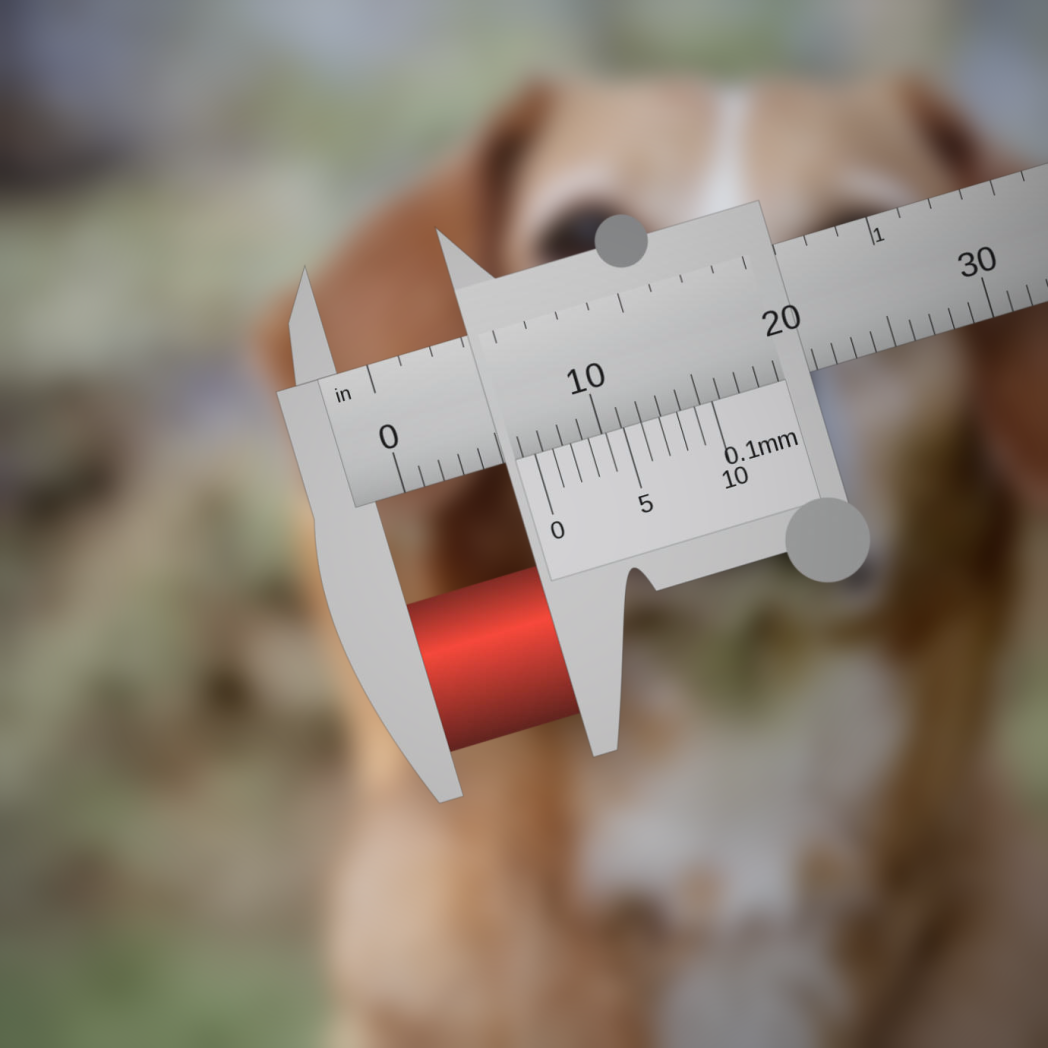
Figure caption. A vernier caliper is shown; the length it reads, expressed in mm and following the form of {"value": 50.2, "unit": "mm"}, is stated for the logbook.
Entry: {"value": 6.6, "unit": "mm"}
